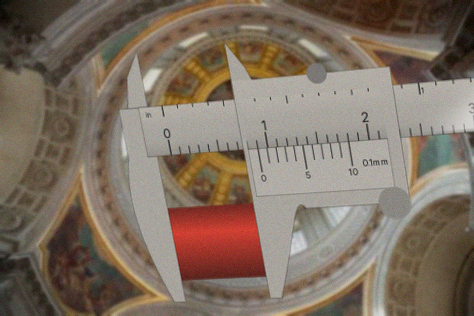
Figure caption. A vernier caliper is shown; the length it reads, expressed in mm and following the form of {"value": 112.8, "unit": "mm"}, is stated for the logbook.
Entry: {"value": 9.0, "unit": "mm"}
